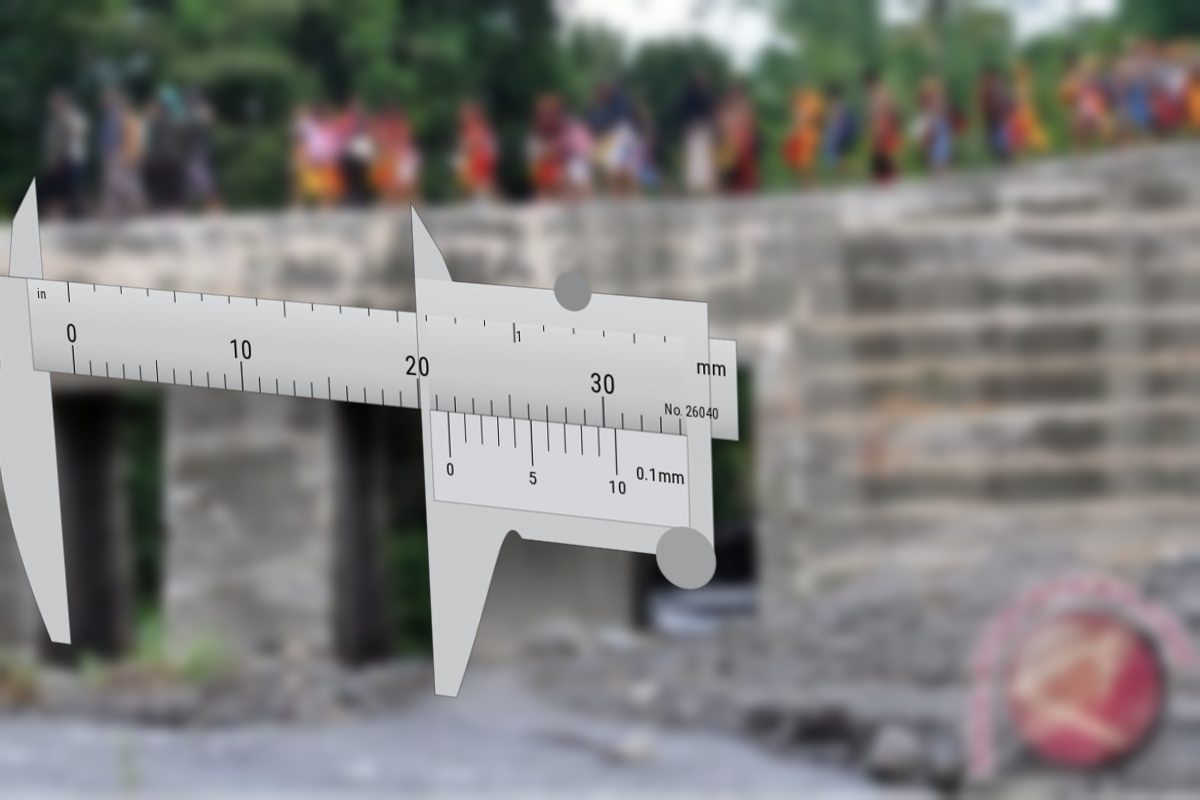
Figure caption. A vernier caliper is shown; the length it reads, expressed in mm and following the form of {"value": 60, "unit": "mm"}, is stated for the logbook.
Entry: {"value": 21.6, "unit": "mm"}
